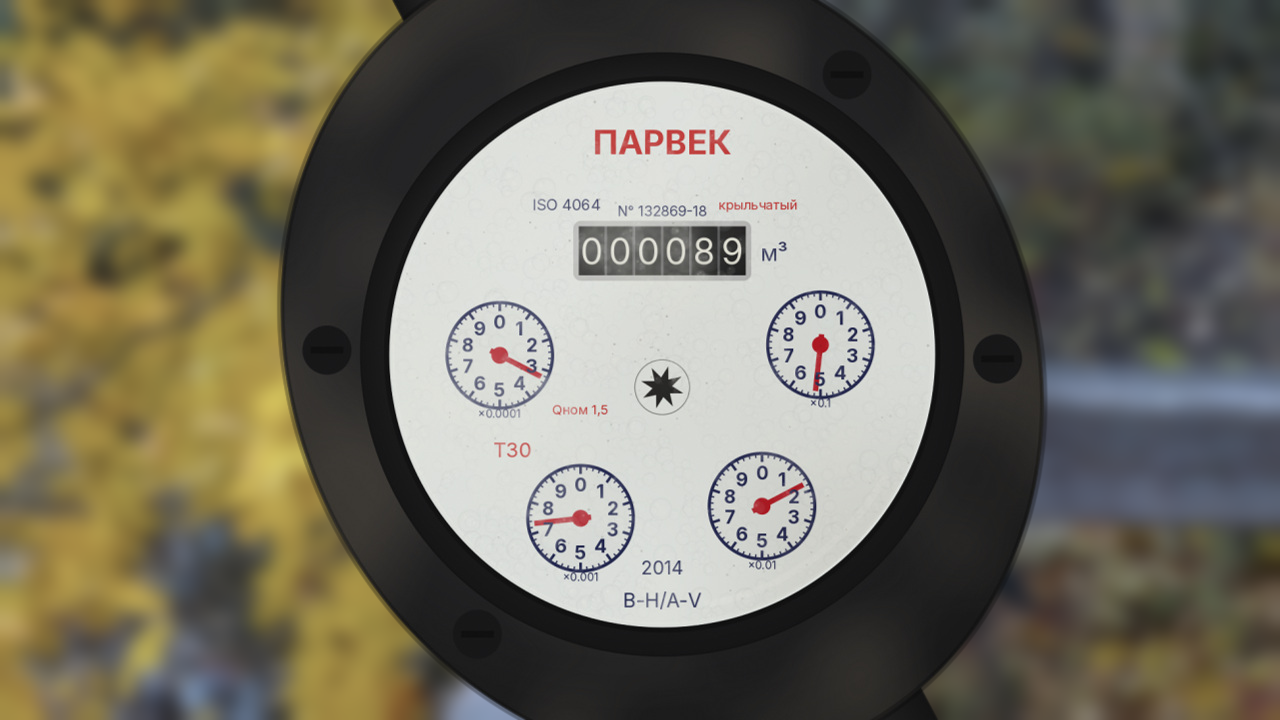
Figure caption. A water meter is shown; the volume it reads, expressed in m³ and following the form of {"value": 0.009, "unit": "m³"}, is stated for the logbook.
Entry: {"value": 89.5173, "unit": "m³"}
